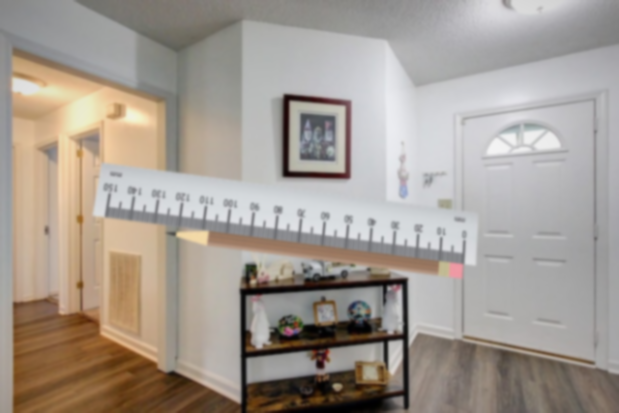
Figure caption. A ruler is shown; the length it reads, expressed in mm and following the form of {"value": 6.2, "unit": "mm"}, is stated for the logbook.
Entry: {"value": 125, "unit": "mm"}
